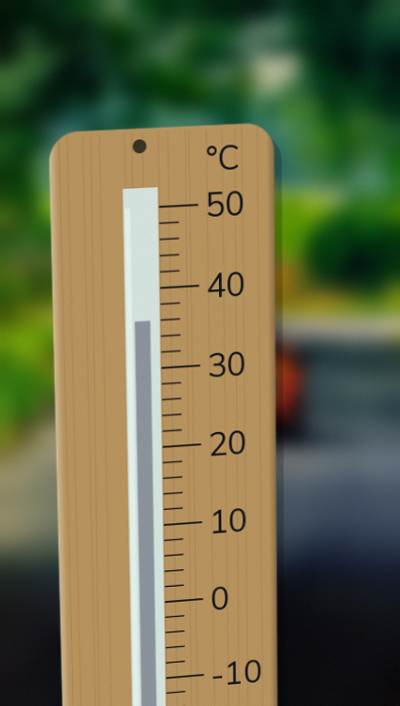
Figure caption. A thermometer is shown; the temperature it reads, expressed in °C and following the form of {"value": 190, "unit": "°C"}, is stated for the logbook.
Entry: {"value": 36, "unit": "°C"}
